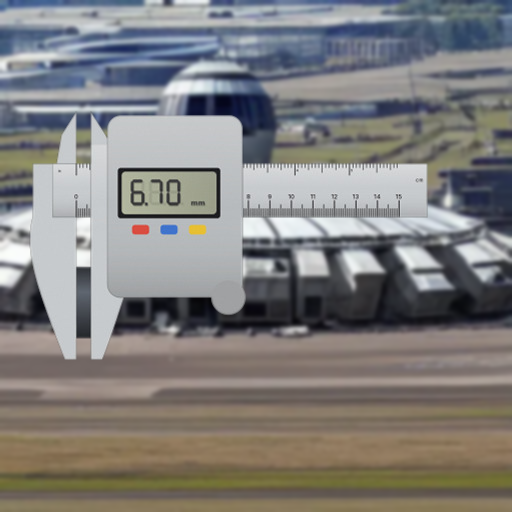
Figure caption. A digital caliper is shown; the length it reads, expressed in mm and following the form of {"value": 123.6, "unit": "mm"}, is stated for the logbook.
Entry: {"value": 6.70, "unit": "mm"}
